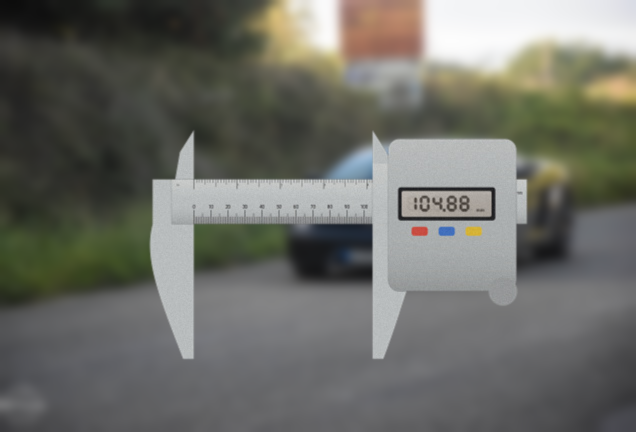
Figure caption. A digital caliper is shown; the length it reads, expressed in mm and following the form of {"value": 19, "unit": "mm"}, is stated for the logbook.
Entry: {"value": 104.88, "unit": "mm"}
